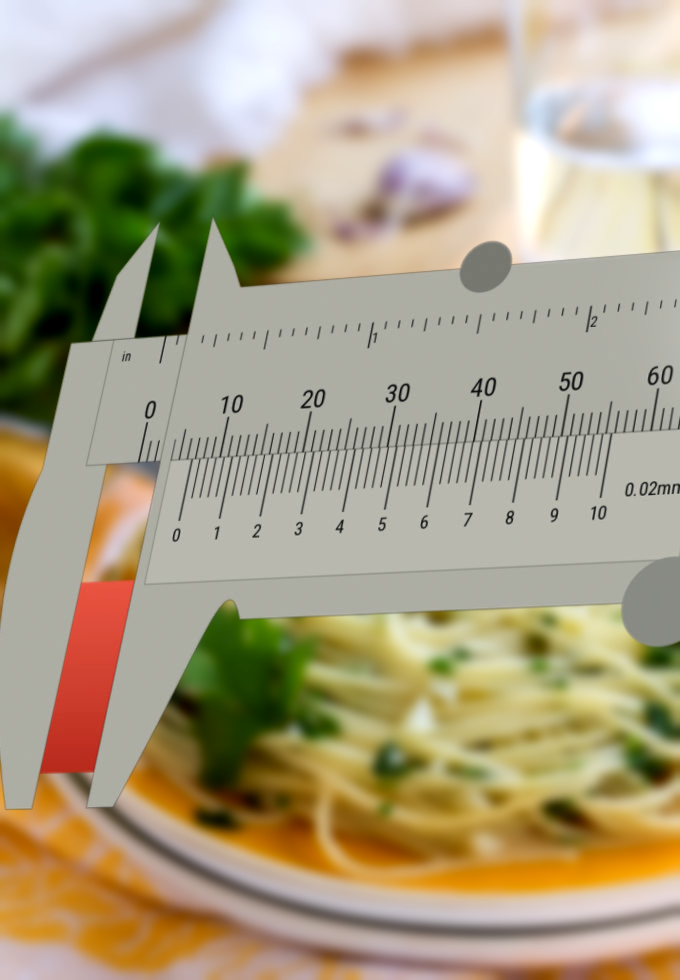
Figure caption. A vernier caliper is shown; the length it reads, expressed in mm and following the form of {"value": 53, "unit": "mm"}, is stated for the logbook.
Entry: {"value": 6.6, "unit": "mm"}
